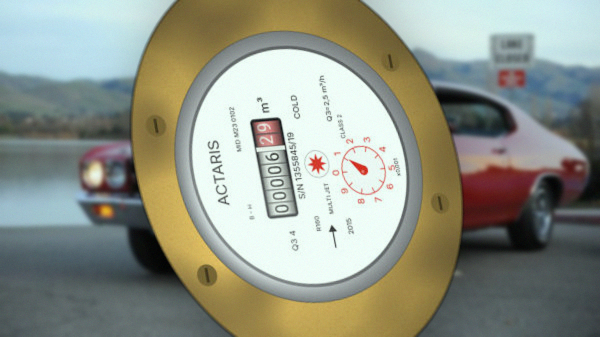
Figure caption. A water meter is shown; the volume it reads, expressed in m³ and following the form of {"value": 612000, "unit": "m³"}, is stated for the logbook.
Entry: {"value": 6.291, "unit": "m³"}
